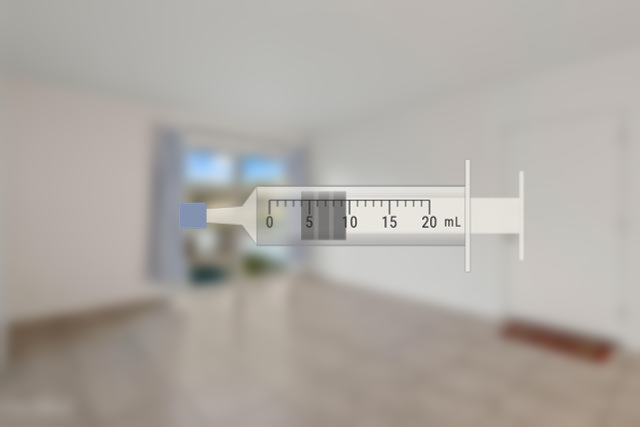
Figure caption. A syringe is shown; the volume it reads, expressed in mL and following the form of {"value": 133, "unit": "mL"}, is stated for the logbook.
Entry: {"value": 4, "unit": "mL"}
